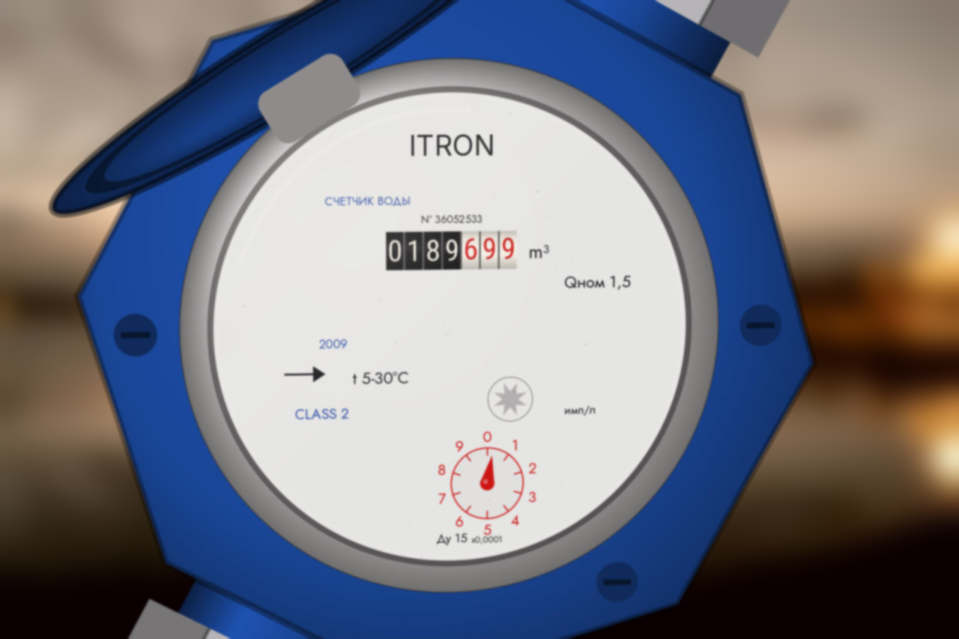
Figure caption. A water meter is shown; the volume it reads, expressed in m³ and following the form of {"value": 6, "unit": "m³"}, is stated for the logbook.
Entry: {"value": 189.6990, "unit": "m³"}
